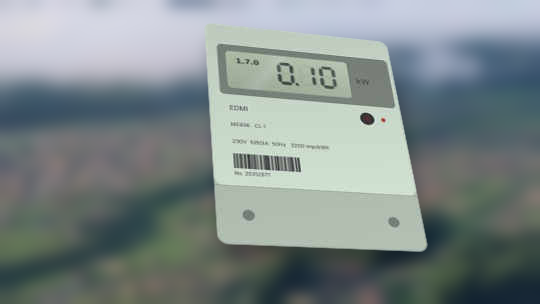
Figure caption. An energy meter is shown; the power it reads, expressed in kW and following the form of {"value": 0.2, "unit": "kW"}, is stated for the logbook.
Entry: {"value": 0.10, "unit": "kW"}
